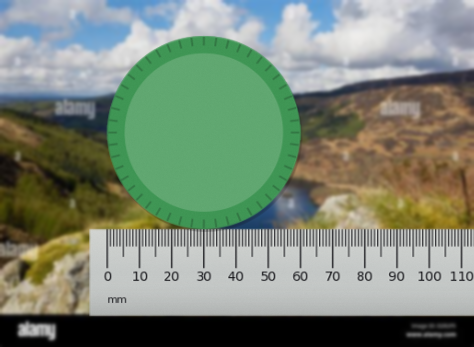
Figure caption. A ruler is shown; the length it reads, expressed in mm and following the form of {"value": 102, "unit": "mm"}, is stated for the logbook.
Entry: {"value": 60, "unit": "mm"}
